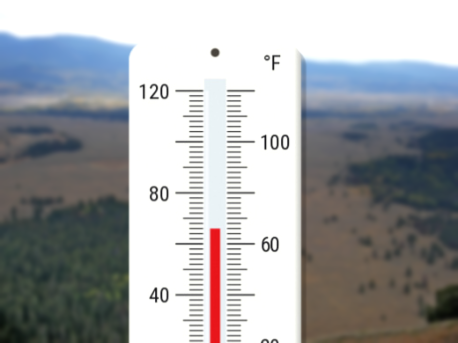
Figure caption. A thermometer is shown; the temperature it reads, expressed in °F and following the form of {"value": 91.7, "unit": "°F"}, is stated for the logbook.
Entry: {"value": 66, "unit": "°F"}
